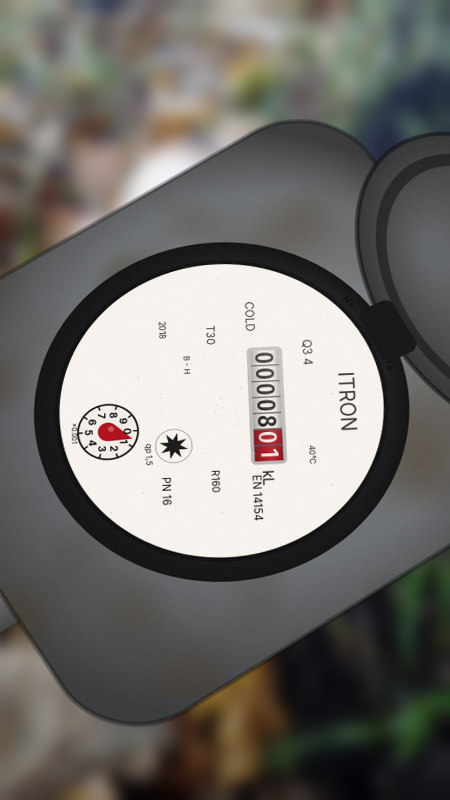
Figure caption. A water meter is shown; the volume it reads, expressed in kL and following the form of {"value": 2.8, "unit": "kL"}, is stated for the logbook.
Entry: {"value": 8.010, "unit": "kL"}
